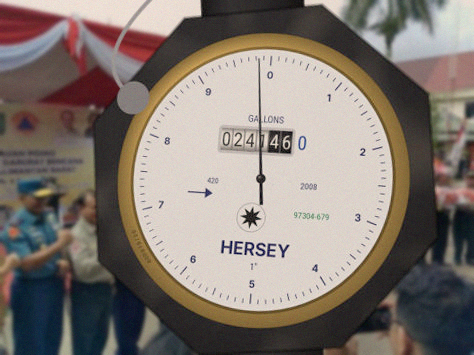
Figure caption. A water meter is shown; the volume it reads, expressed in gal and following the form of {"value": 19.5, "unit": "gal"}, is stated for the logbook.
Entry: {"value": 241459.8, "unit": "gal"}
